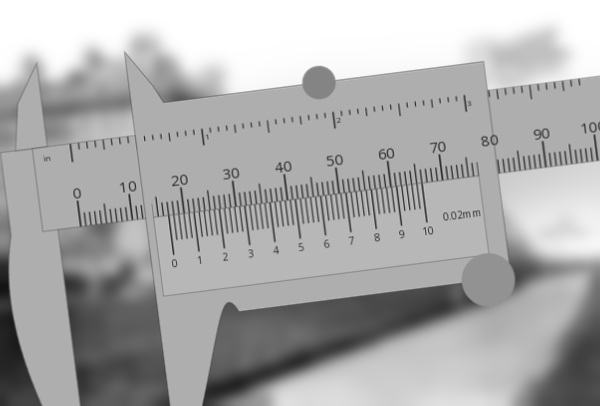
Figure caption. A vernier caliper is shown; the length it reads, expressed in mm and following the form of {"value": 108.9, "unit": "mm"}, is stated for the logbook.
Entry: {"value": 17.0, "unit": "mm"}
